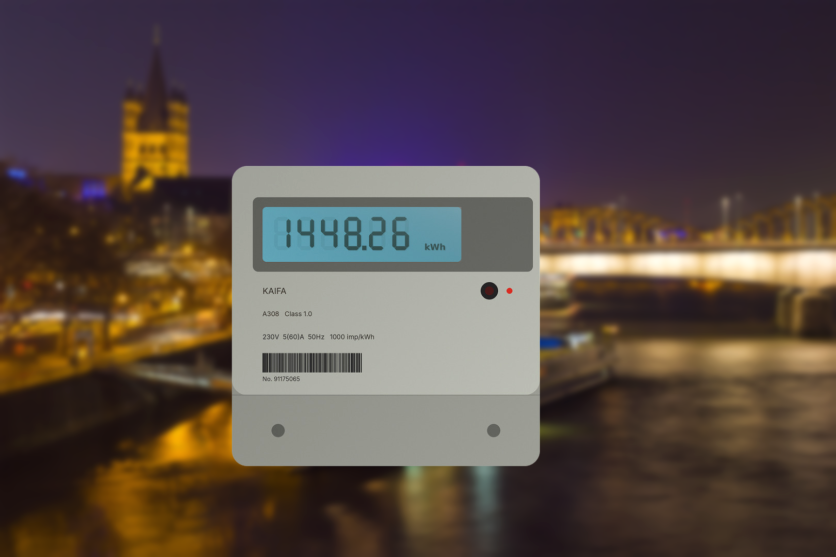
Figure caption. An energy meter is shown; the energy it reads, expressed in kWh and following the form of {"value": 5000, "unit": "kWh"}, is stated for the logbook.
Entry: {"value": 1448.26, "unit": "kWh"}
